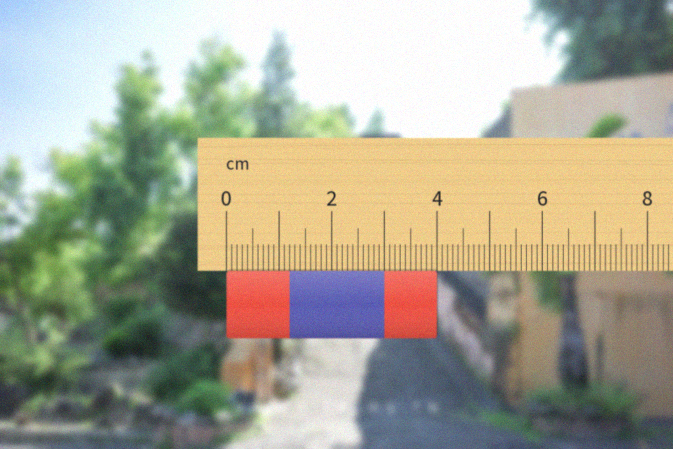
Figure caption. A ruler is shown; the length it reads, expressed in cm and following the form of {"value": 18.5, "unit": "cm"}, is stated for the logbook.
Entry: {"value": 4, "unit": "cm"}
